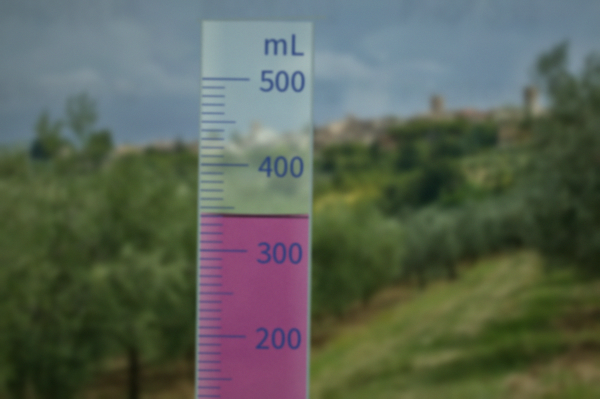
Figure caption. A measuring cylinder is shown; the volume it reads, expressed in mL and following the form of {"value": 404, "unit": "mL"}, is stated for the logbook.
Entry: {"value": 340, "unit": "mL"}
